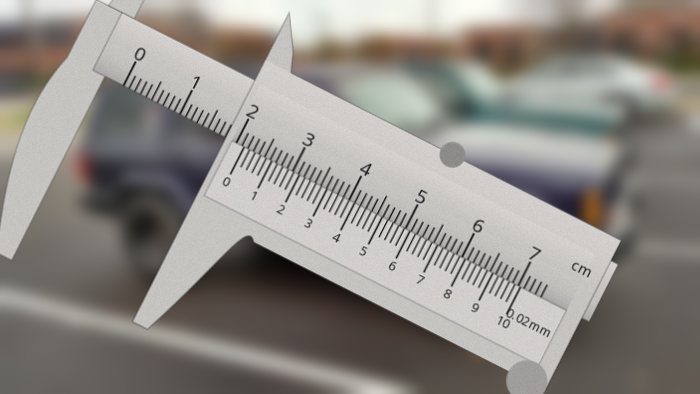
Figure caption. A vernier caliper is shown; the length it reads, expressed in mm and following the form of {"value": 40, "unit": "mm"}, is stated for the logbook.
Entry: {"value": 21.4, "unit": "mm"}
